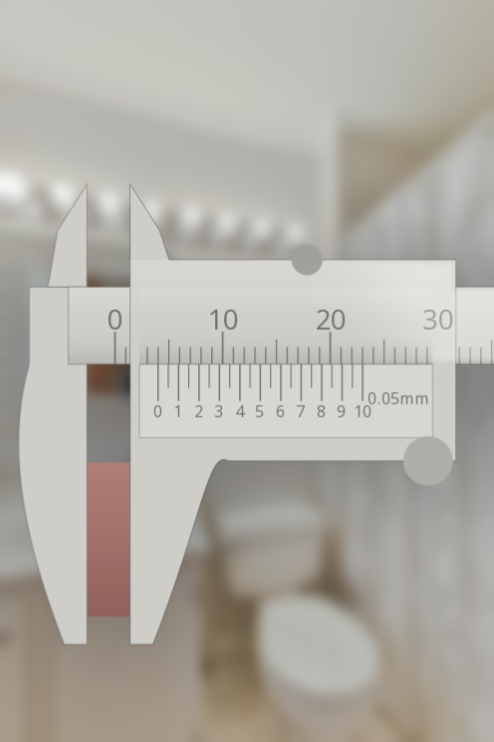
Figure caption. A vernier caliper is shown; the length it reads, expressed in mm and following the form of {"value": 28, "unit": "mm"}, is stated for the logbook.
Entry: {"value": 4.0, "unit": "mm"}
